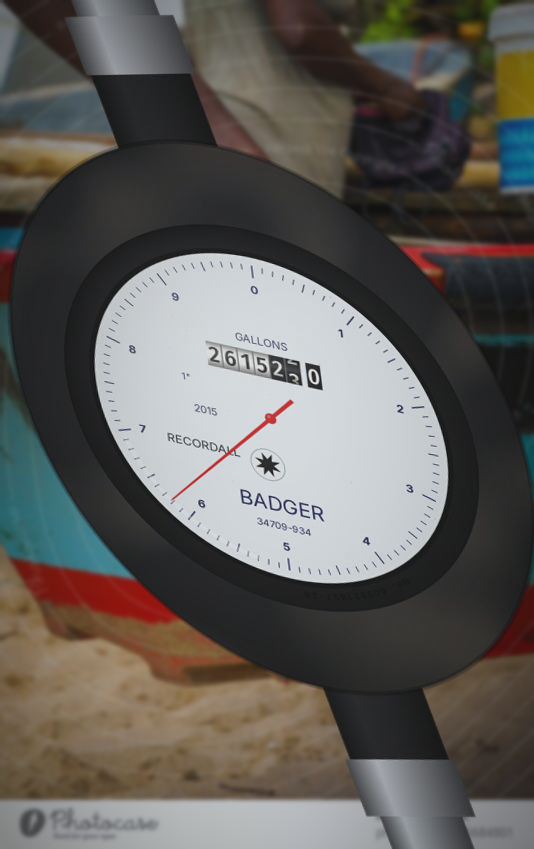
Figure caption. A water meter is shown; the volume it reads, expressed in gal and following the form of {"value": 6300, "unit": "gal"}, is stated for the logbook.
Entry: {"value": 2615226.2, "unit": "gal"}
